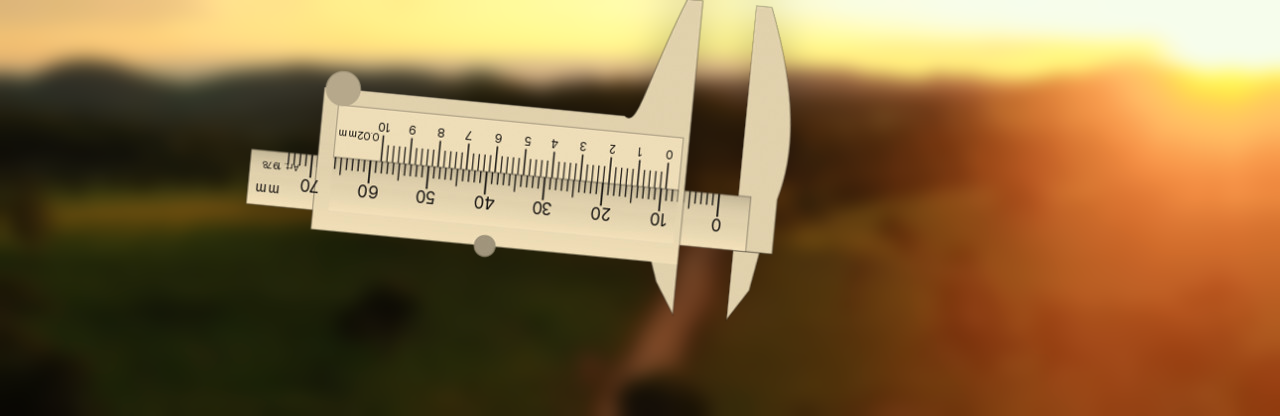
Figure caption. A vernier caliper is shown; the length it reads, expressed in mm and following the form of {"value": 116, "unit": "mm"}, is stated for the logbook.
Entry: {"value": 9.2, "unit": "mm"}
